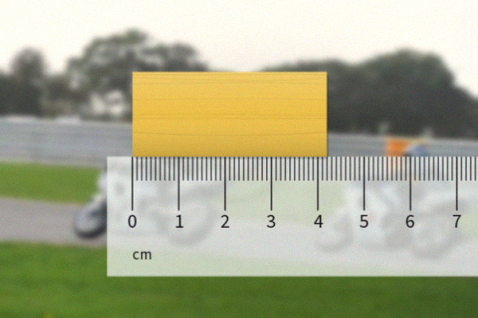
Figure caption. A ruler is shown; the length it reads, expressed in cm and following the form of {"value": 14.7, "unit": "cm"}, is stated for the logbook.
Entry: {"value": 4.2, "unit": "cm"}
